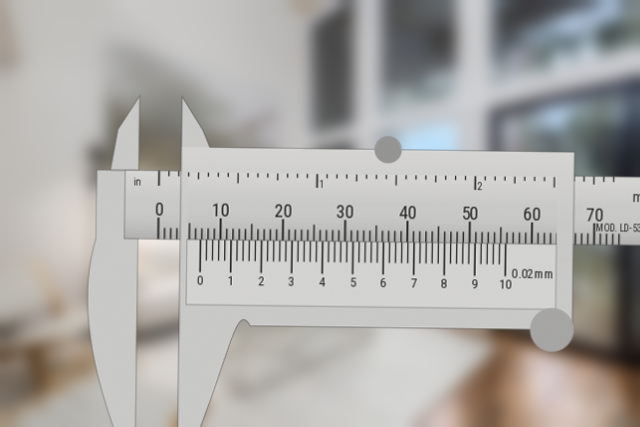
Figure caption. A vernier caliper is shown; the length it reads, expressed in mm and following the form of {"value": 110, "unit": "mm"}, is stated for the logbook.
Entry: {"value": 6.8, "unit": "mm"}
